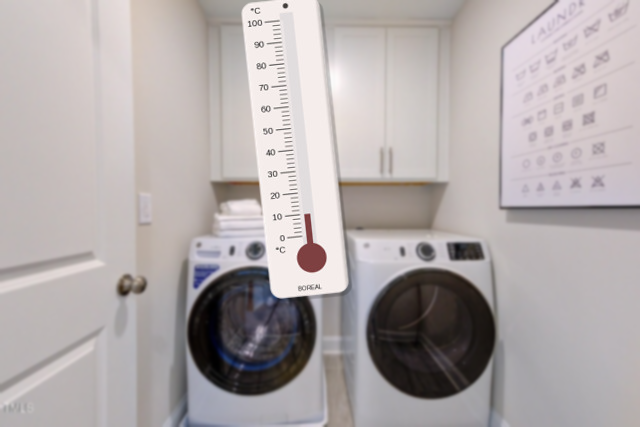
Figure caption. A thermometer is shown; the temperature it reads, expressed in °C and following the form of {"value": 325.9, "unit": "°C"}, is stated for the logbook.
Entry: {"value": 10, "unit": "°C"}
